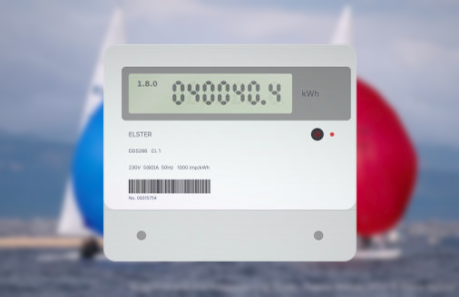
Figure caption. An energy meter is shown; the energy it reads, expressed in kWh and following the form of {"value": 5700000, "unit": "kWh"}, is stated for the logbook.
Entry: {"value": 40040.4, "unit": "kWh"}
